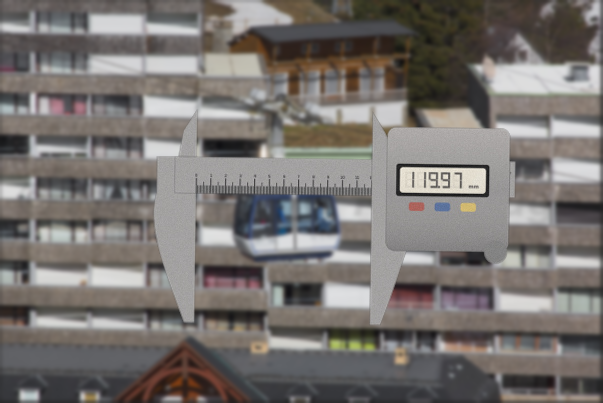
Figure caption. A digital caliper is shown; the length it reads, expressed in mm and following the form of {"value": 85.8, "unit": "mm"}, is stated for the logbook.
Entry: {"value": 119.97, "unit": "mm"}
